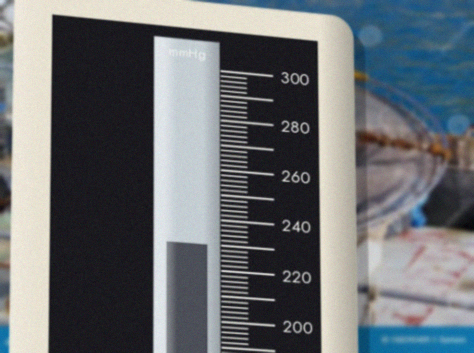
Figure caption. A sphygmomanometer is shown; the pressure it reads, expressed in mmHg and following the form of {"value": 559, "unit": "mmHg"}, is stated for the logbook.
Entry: {"value": 230, "unit": "mmHg"}
